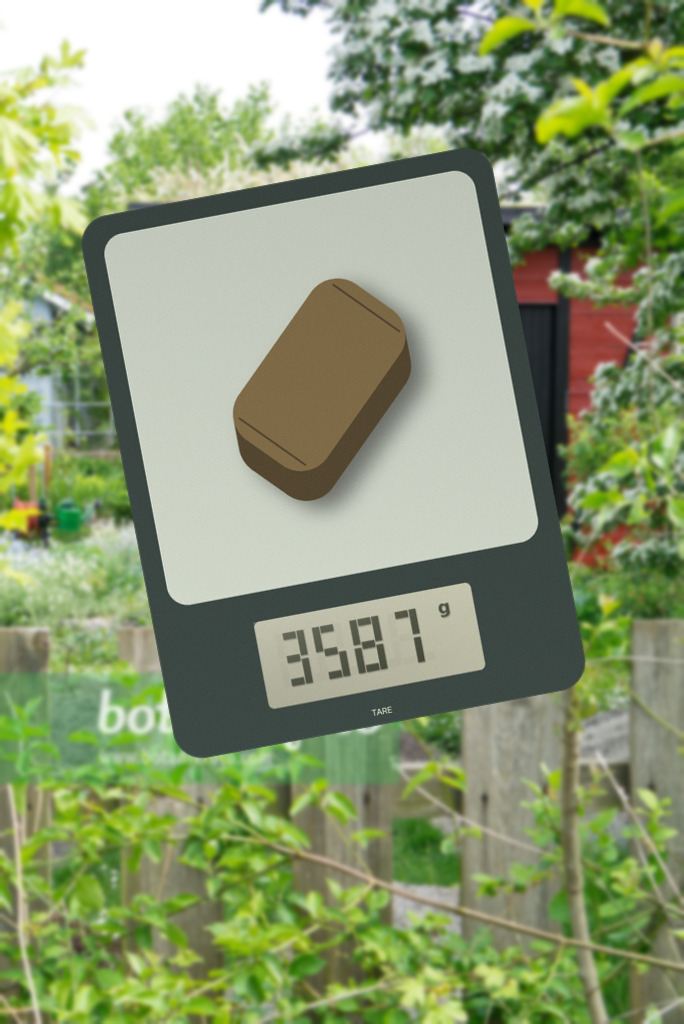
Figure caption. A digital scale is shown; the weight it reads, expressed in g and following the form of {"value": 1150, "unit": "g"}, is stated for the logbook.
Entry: {"value": 3587, "unit": "g"}
